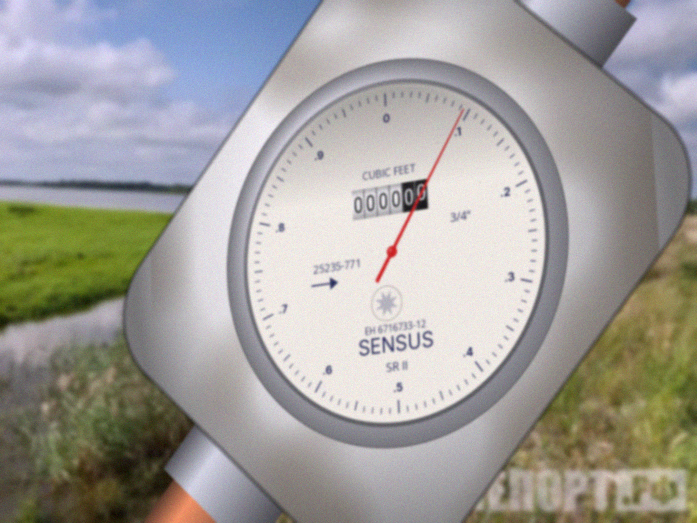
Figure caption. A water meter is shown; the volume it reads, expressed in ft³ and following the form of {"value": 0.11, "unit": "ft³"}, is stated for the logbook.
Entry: {"value": 0.09, "unit": "ft³"}
